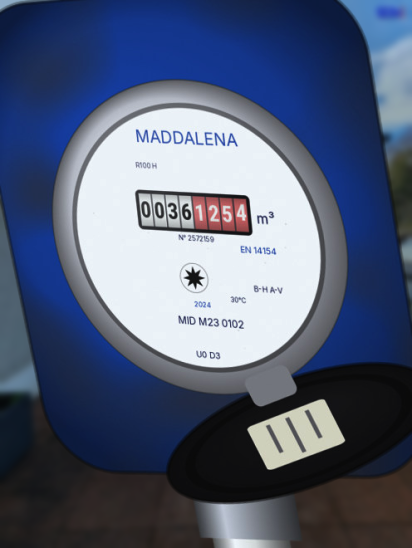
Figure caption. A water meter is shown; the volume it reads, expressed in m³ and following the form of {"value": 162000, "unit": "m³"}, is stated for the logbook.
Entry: {"value": 36.1254, "unit": "m³"}
